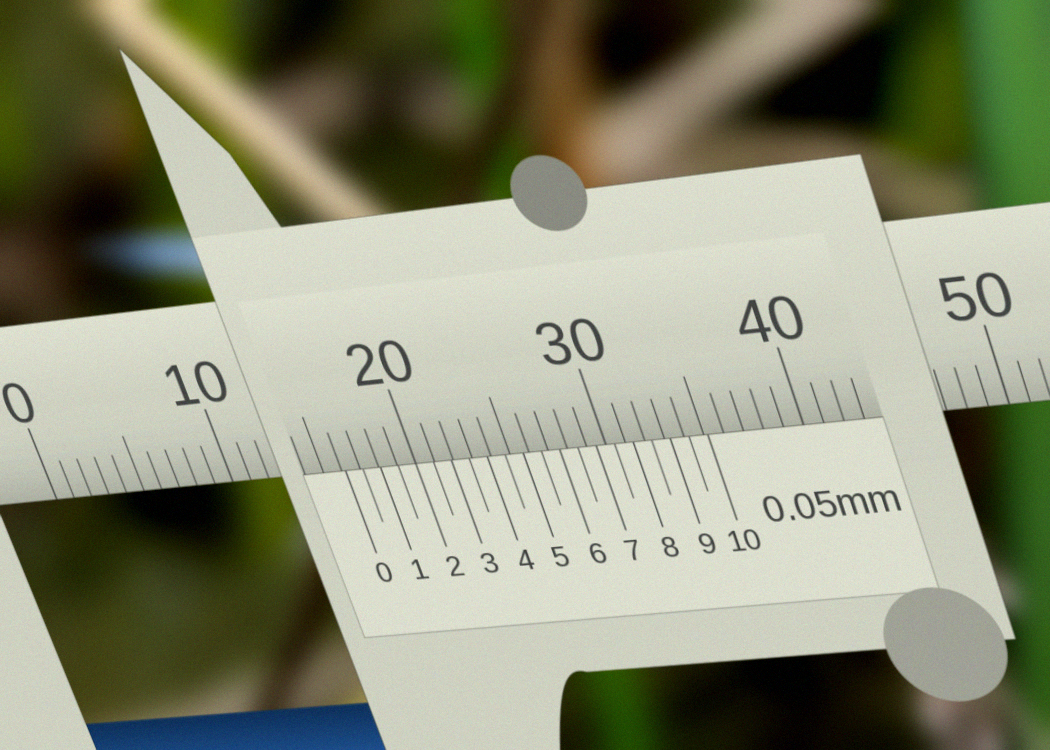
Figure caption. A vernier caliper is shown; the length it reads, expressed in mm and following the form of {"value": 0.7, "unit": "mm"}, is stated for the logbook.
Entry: {"value": 16.2, "unit": "mm"}
